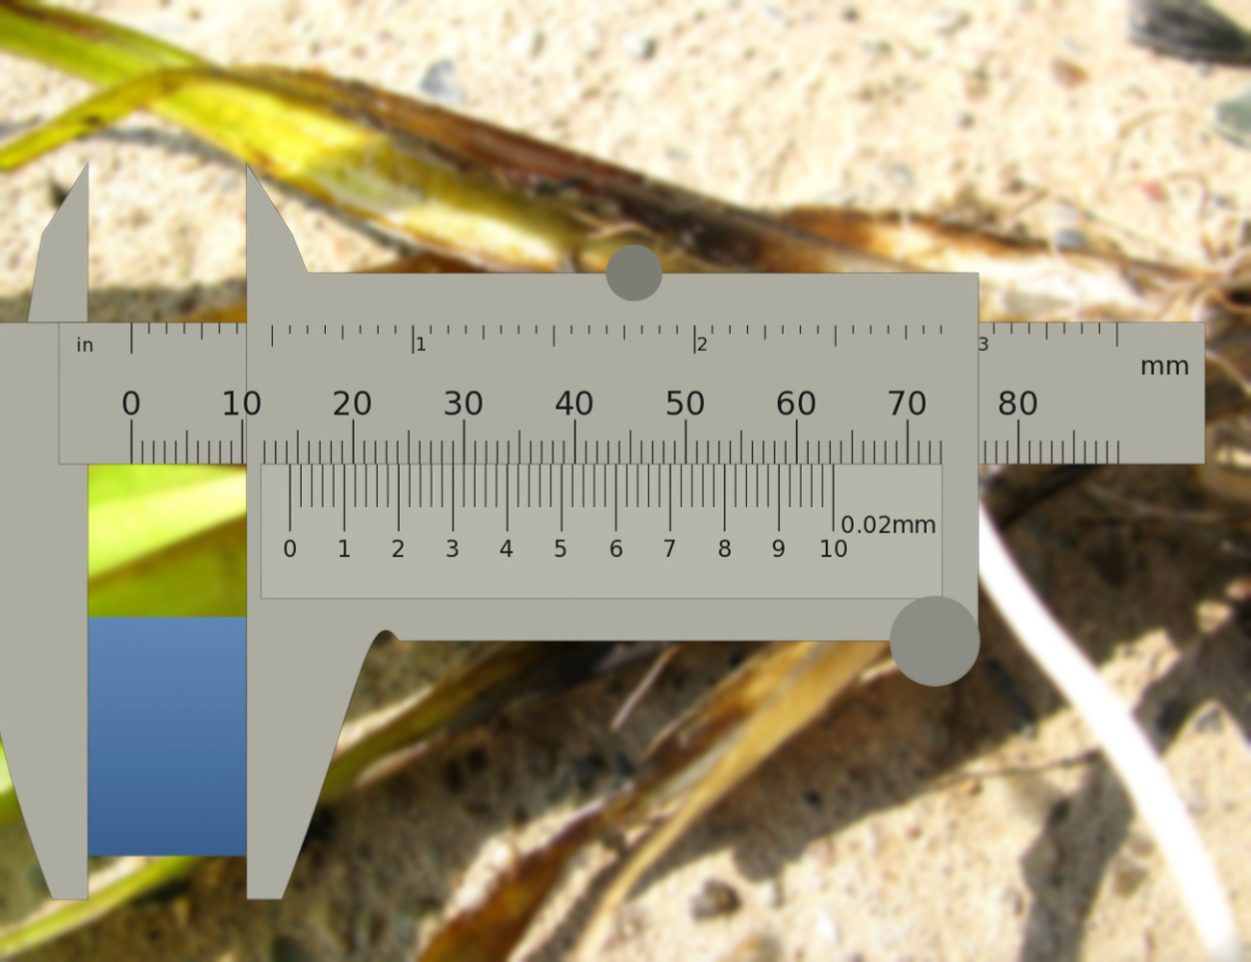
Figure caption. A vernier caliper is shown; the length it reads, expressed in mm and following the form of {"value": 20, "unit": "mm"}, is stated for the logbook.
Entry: {"value": 14.3, "unit": "mm"}
